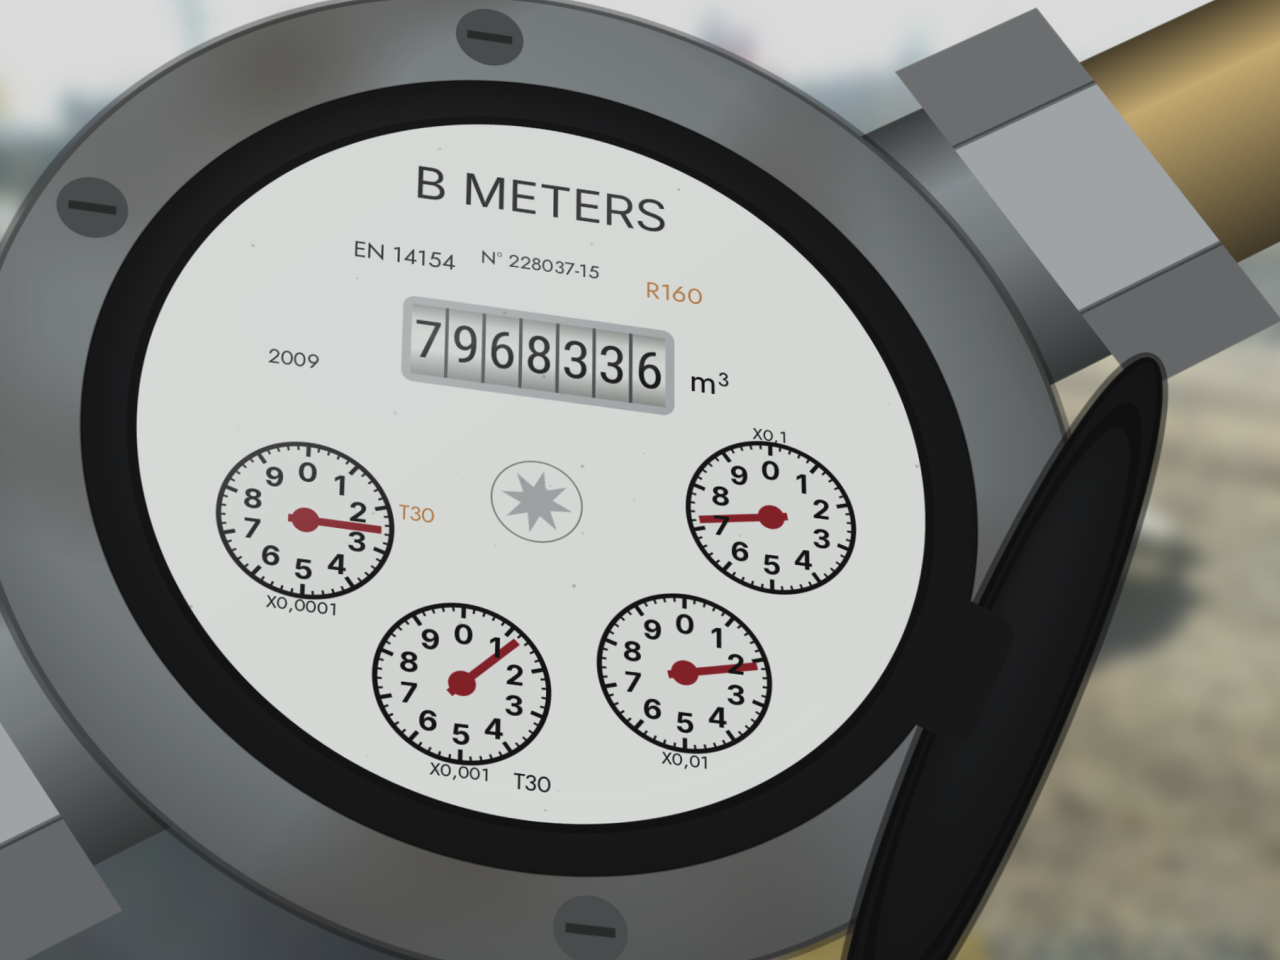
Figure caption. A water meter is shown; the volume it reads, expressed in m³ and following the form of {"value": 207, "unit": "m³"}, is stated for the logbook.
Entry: {"value": 7968336.7212, "unit": "m³"}
